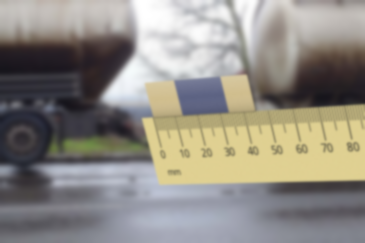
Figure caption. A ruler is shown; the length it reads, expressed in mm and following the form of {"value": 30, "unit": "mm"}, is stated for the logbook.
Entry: {"value": 45, "unit": "mm"}
